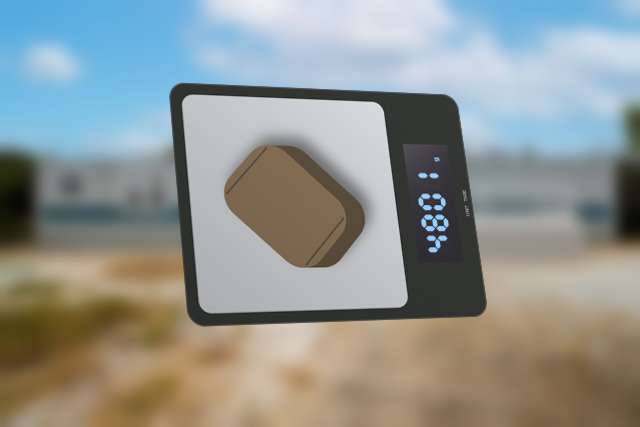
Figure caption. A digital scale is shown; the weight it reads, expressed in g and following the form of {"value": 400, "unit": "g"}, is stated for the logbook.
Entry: {"value": 4801, "unit": "g"}
